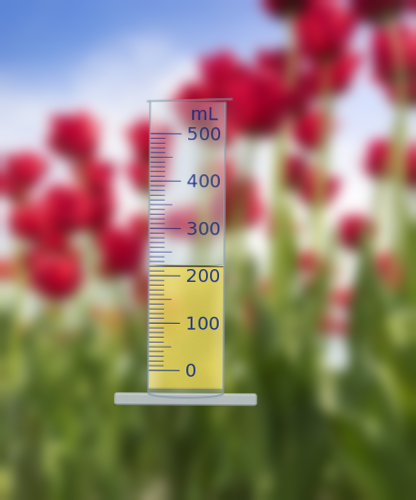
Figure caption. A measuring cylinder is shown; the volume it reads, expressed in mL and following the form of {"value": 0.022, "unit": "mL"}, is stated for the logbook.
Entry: {"value": 220, "unit": "mL"}
